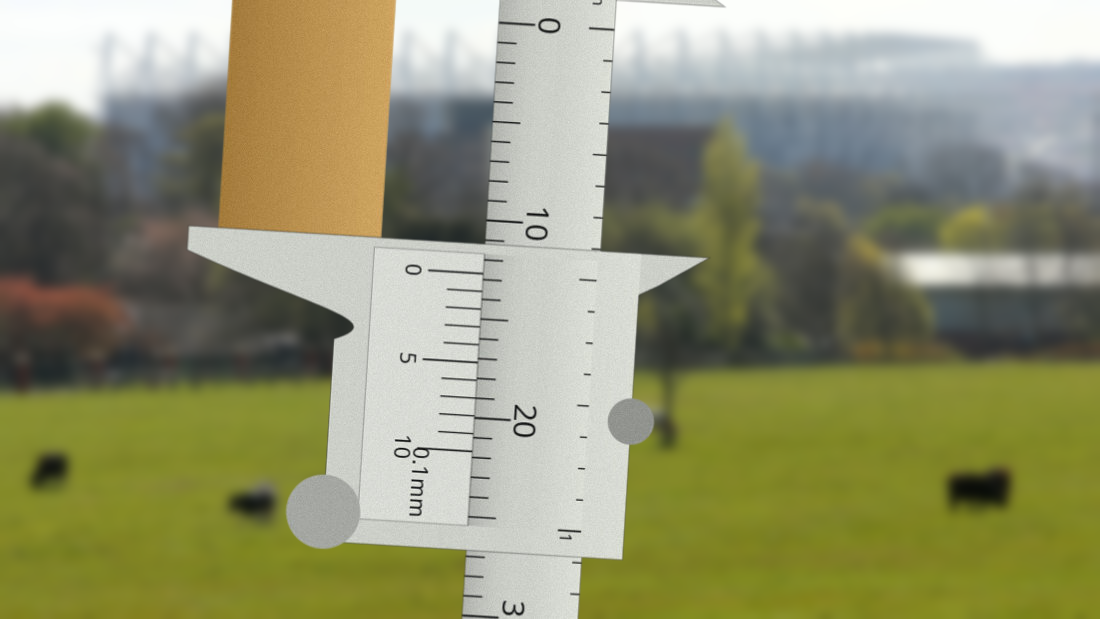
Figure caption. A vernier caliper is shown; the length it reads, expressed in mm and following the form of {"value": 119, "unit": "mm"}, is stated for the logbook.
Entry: {"value": 12.7, "unit": "mm"}
